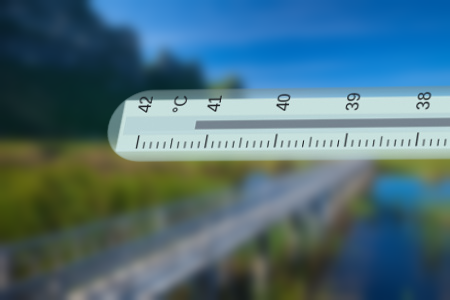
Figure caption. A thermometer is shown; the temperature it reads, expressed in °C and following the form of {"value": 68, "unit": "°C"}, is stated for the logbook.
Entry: {"value": 41.2, "unit": "°C"}
